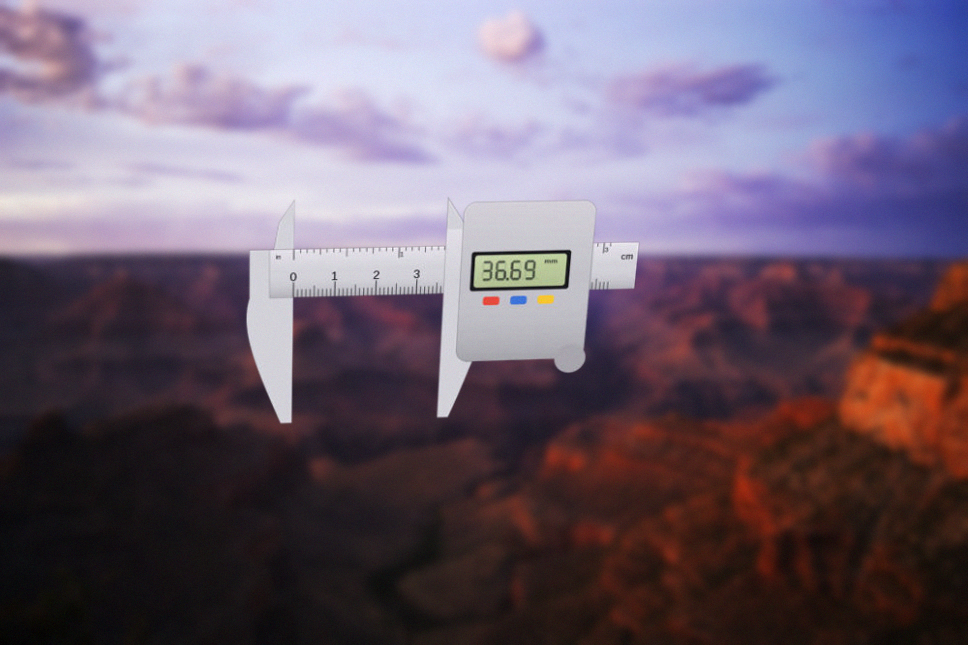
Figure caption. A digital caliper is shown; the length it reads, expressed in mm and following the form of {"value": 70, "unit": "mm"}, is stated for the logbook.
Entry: {"value": 36.69, "unit": "mm"}
